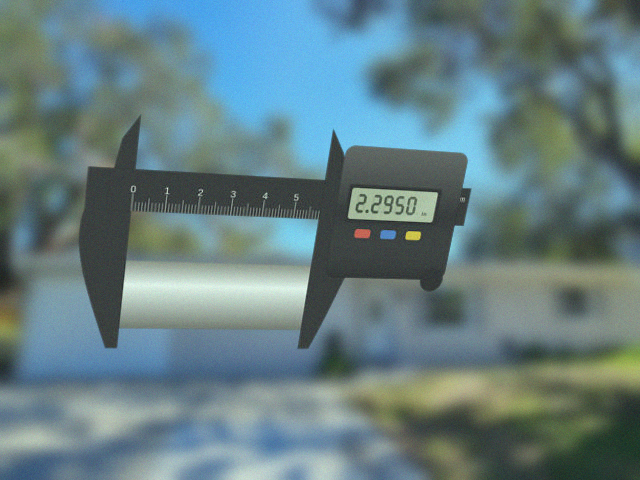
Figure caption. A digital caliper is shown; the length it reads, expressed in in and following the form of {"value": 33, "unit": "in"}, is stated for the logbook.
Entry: {"value": 2.2950, "unit": "in"}
